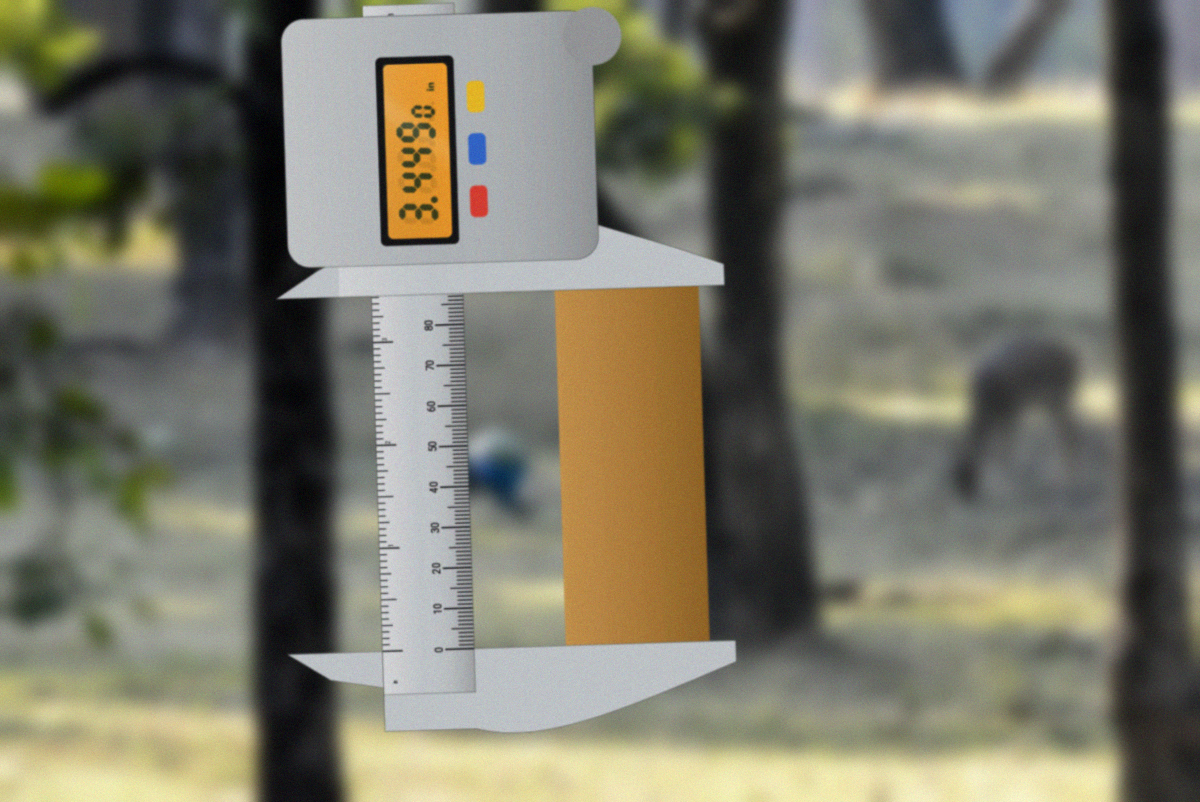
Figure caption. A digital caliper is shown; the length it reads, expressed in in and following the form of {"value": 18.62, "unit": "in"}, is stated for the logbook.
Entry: {"value": 3.4490, "unit": "in"}
